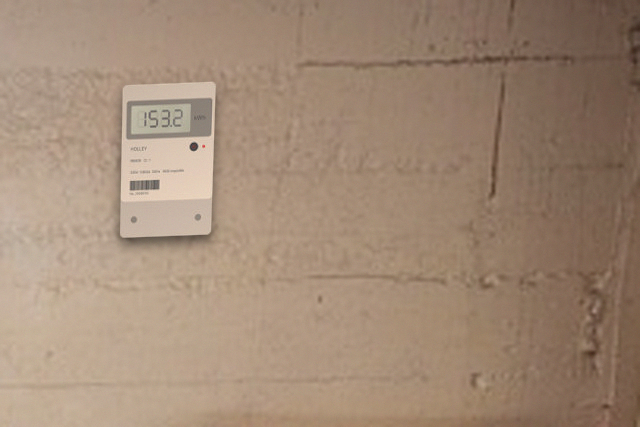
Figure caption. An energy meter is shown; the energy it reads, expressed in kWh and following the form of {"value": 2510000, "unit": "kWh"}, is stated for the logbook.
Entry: {"value": 153.2, "unit": "kWh"}
